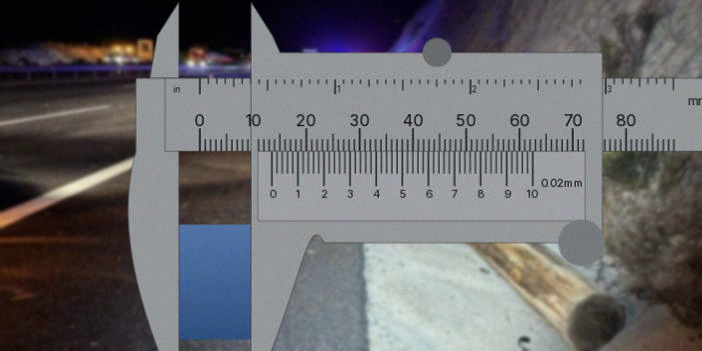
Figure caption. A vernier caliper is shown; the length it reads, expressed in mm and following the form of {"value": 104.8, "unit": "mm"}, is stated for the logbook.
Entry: {"value": 13.5, "unit": "mm"}
